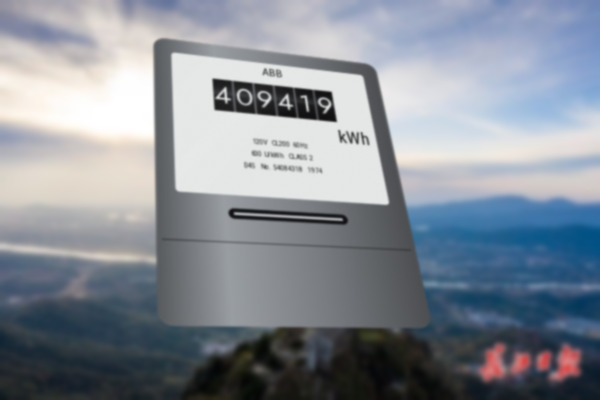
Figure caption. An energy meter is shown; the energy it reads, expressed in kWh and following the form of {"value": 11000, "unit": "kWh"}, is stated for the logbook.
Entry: {"value": 409419, "unit": "kWh"}
